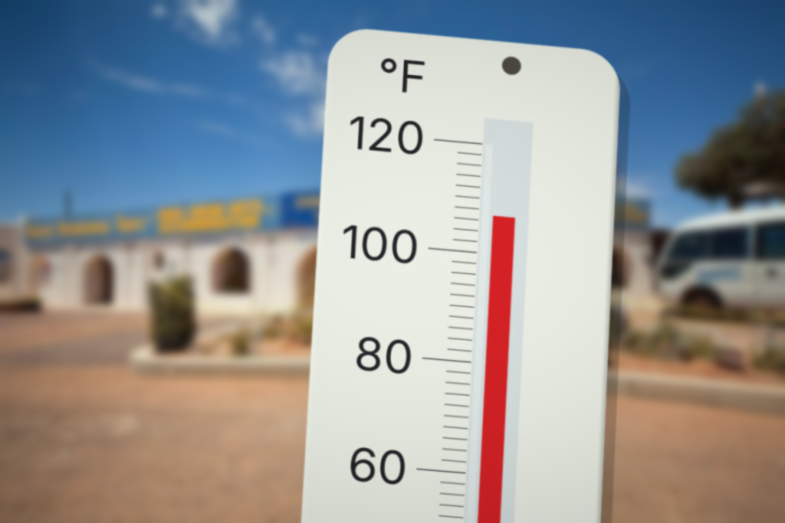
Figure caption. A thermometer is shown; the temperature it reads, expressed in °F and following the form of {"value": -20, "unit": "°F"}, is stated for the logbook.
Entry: {"value": 107, "unit": "°F"}
